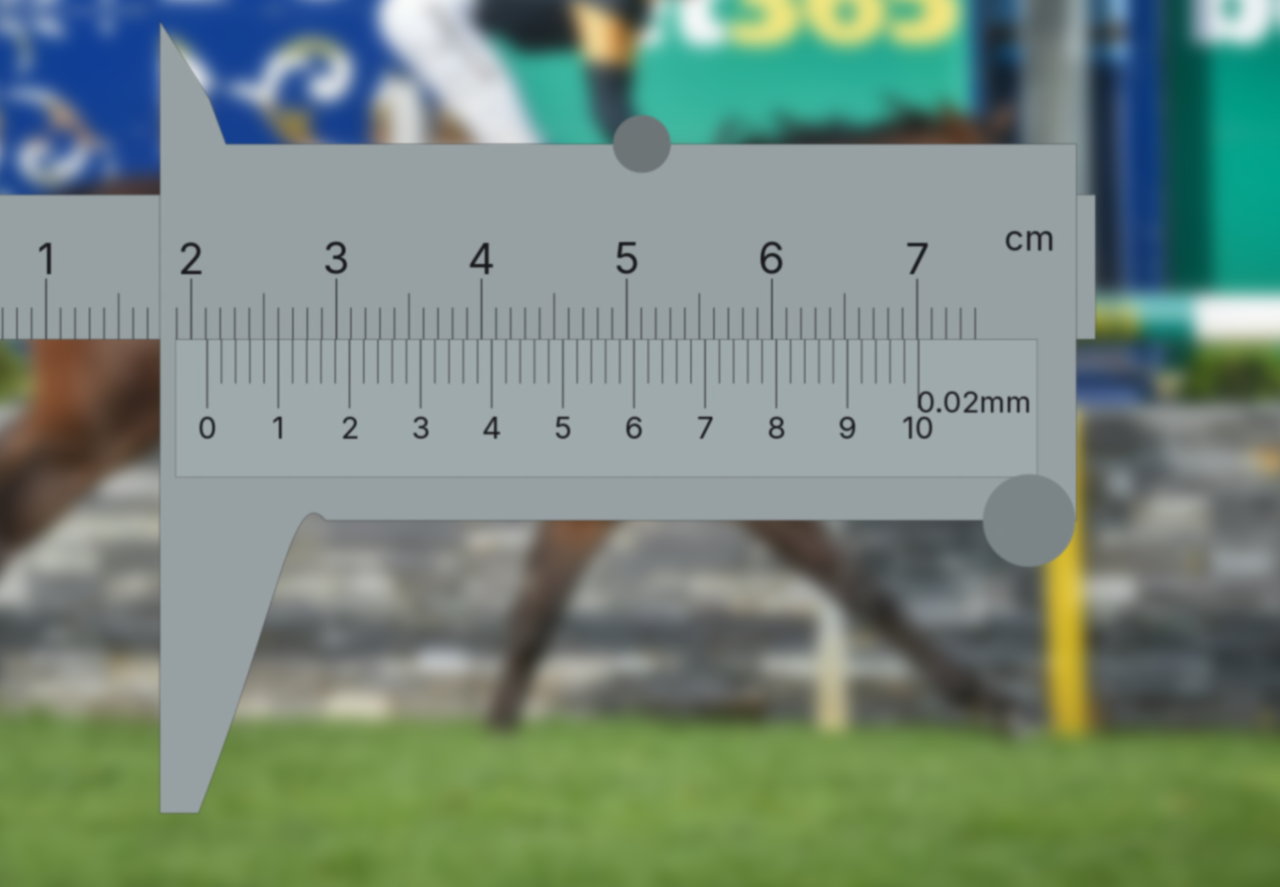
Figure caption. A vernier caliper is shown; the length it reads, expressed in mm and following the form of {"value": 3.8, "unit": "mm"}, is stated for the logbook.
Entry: {"value": 21.1, "unit": "mm"}
